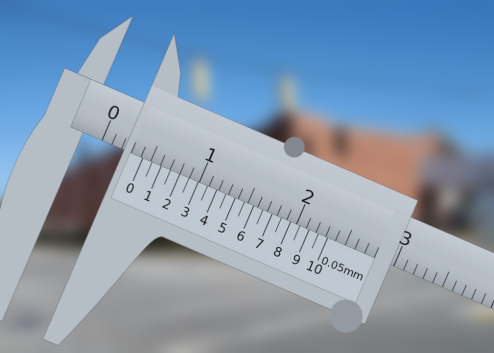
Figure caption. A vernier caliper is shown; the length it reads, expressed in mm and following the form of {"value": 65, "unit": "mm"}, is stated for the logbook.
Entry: {"value": 4.2, "unit": "mm"}
